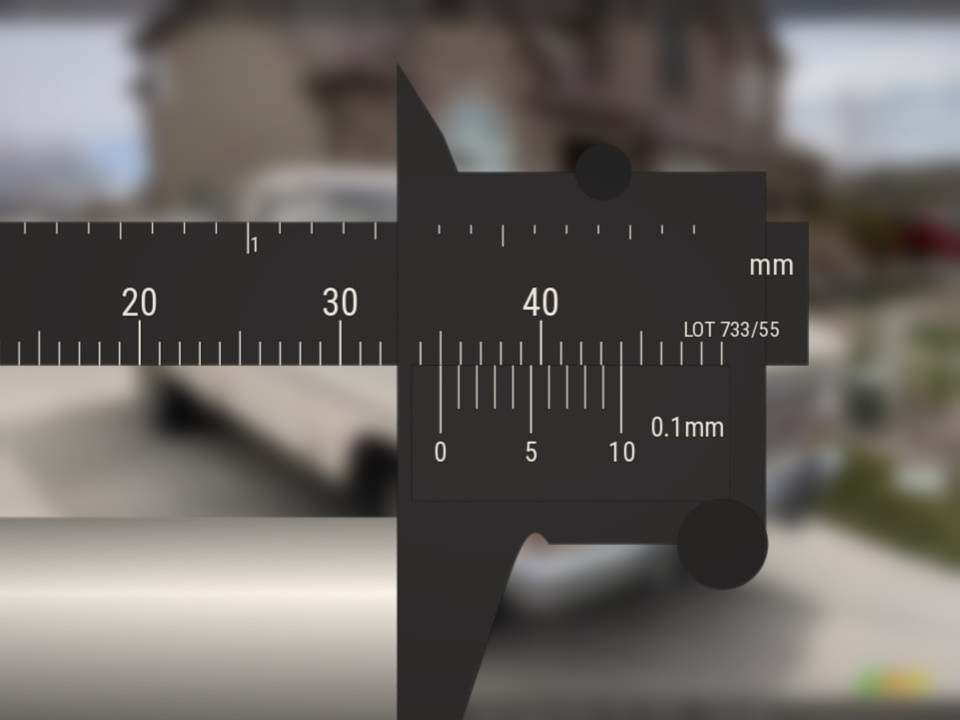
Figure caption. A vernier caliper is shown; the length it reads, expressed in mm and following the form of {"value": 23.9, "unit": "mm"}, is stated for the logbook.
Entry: {"value": 35.0, "unit": "mm"}
